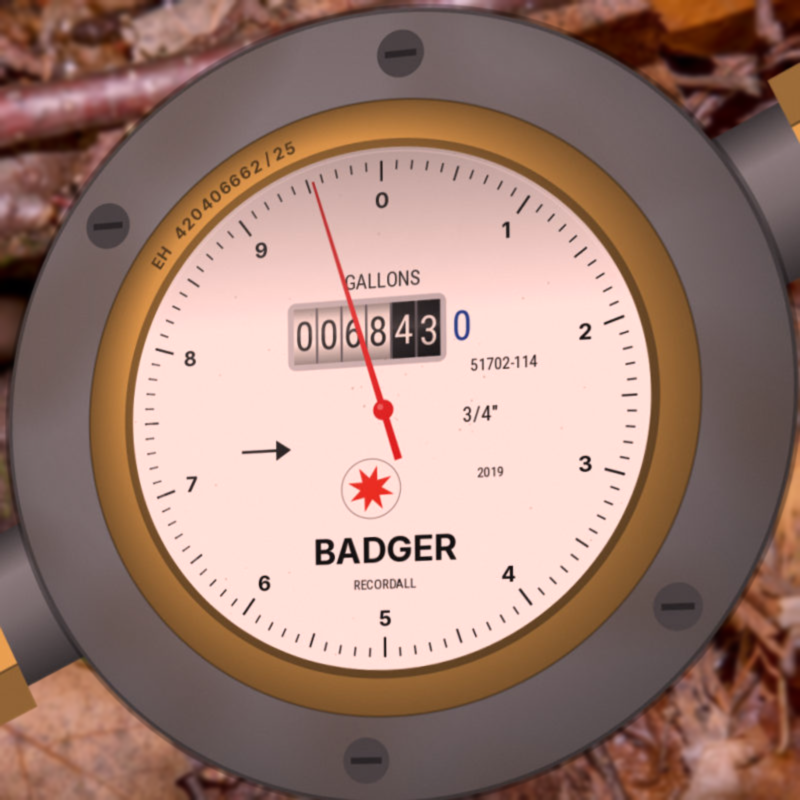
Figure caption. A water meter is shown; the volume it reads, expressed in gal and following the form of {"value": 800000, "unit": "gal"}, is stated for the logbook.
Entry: {"value": 68429.5, "unit": "gal"}
